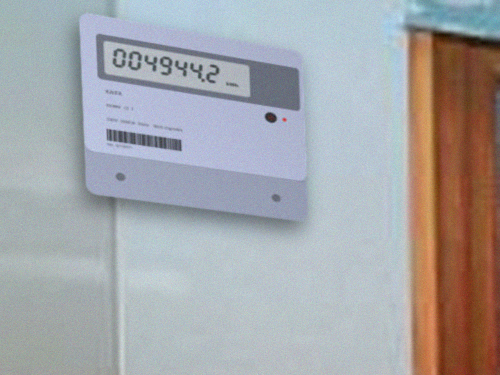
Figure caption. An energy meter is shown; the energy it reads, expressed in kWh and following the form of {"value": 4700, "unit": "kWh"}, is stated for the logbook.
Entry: {"value": 4944.2, "unit": "kWh"}
